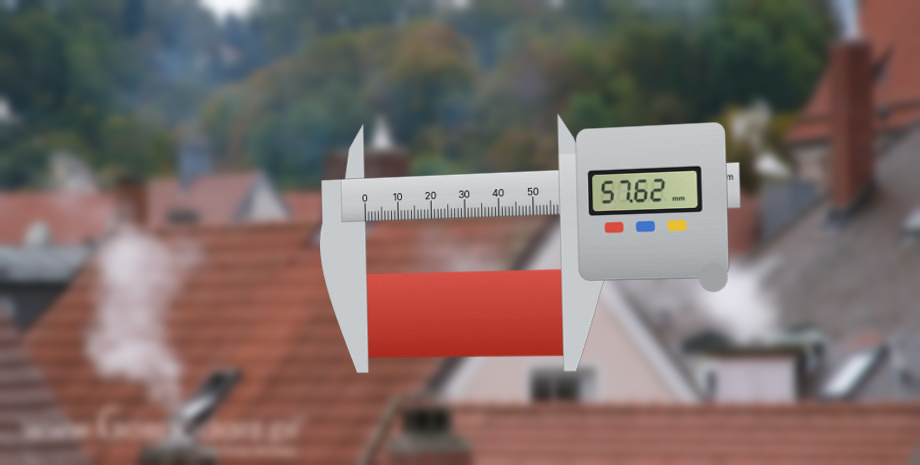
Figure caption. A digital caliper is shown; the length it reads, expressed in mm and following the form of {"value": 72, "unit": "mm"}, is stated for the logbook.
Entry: {"value": 57.62, "unit": "mm"}
